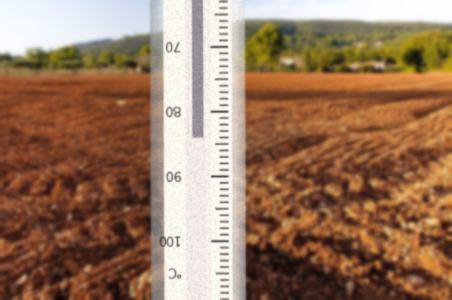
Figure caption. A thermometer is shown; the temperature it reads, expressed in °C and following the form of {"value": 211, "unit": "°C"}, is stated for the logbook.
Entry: {"value": 84, "unit": "°C"}
